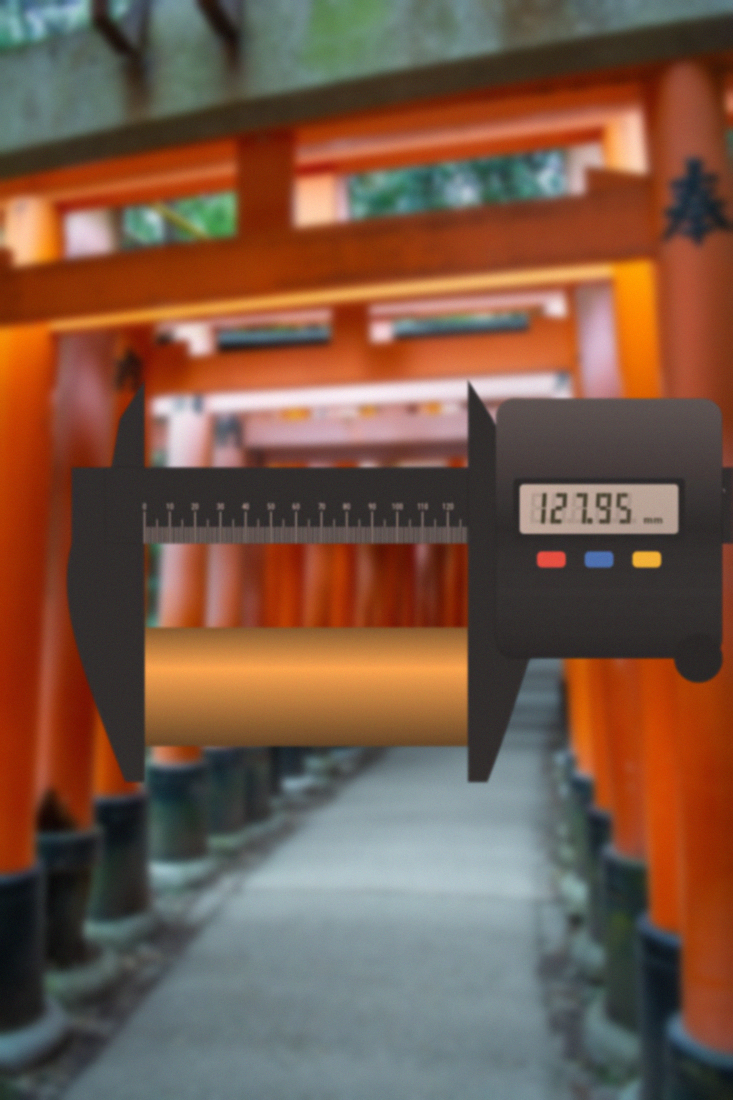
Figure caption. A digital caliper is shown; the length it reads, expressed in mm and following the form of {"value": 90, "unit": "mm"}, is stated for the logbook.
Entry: {"value": 127.95, "unit": "mm"}
